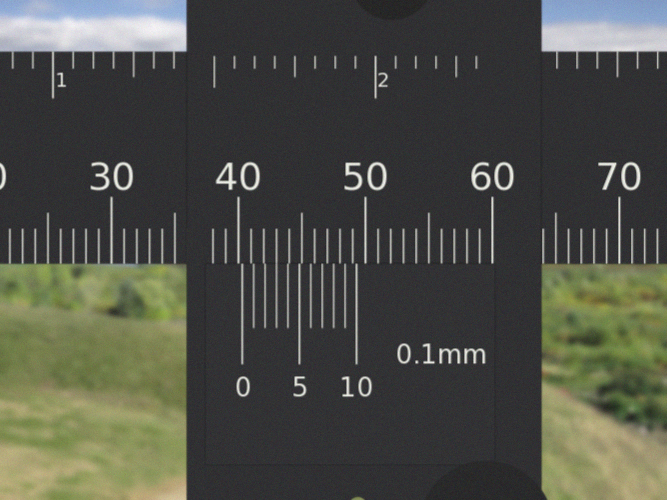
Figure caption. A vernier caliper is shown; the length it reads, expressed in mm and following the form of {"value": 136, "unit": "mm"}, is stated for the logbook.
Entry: {"value": 40.3, "unit": "mm"}
